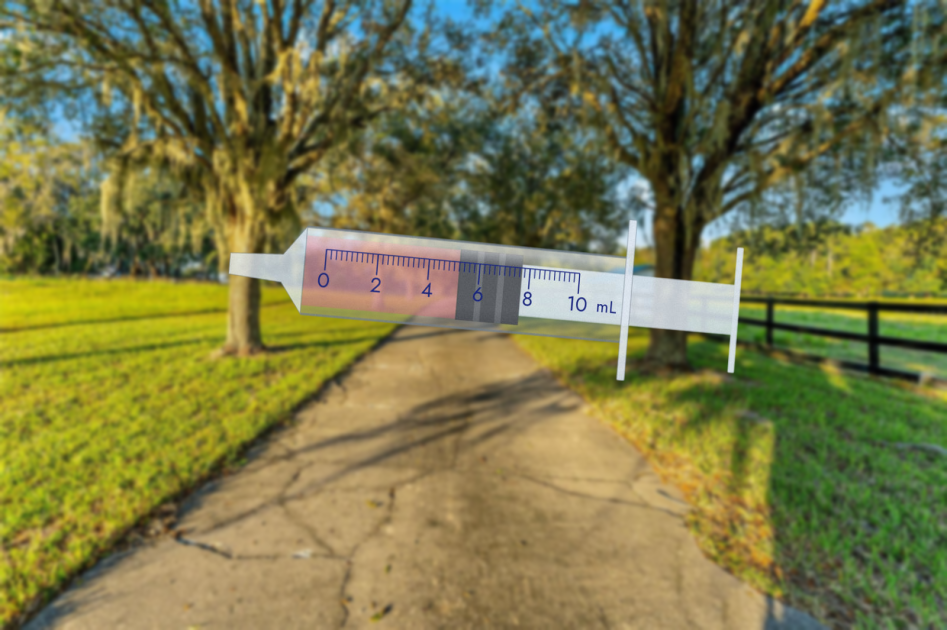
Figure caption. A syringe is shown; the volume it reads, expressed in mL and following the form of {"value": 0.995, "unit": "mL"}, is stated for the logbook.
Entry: {"value": 5.2, "unit": "mL"}
